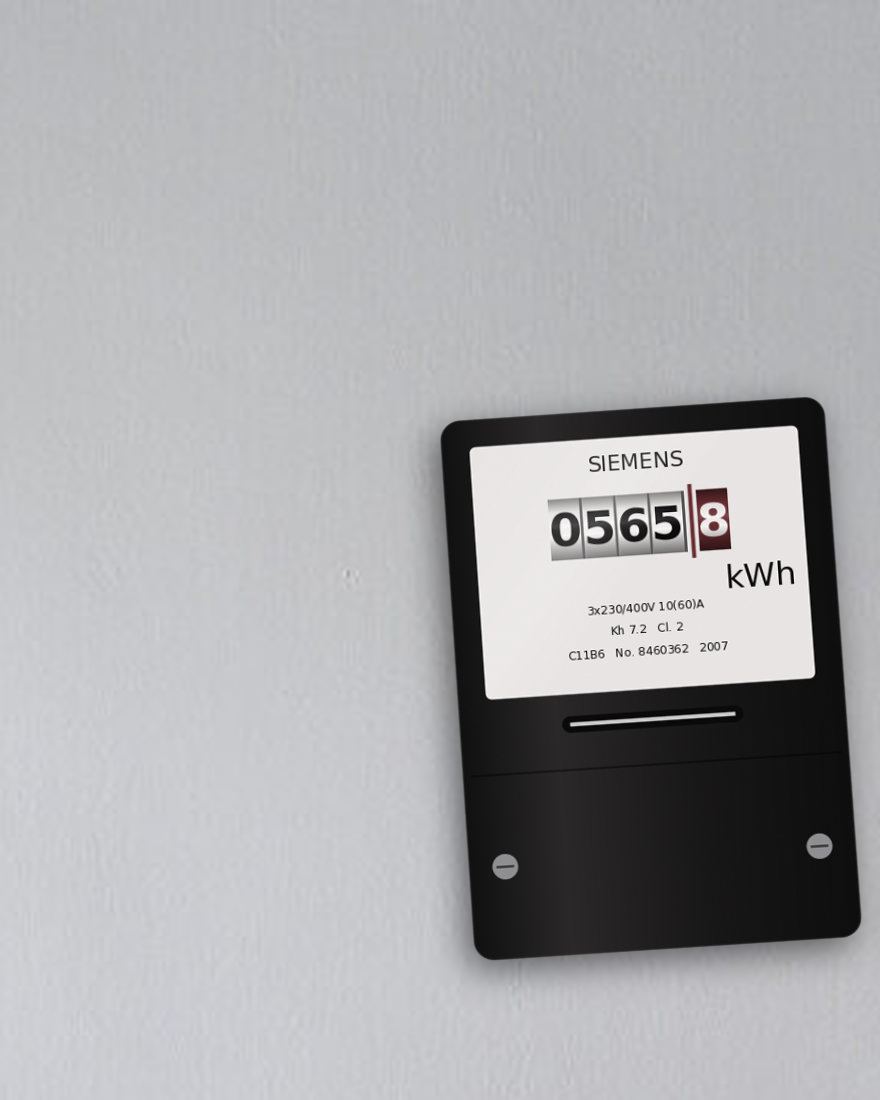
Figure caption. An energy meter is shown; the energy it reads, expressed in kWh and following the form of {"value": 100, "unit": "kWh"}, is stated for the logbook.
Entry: {"value": 565.8, "unit": "kWh"}
